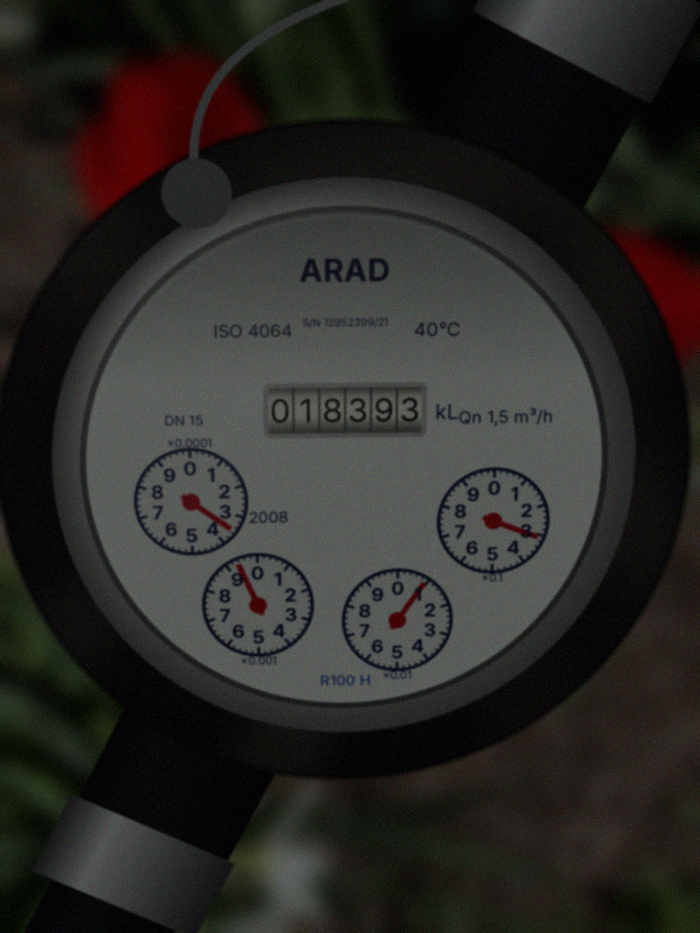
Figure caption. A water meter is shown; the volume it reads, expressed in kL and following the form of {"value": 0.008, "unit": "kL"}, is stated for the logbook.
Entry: {"value": 18393.3093, "unit": "kL"}
